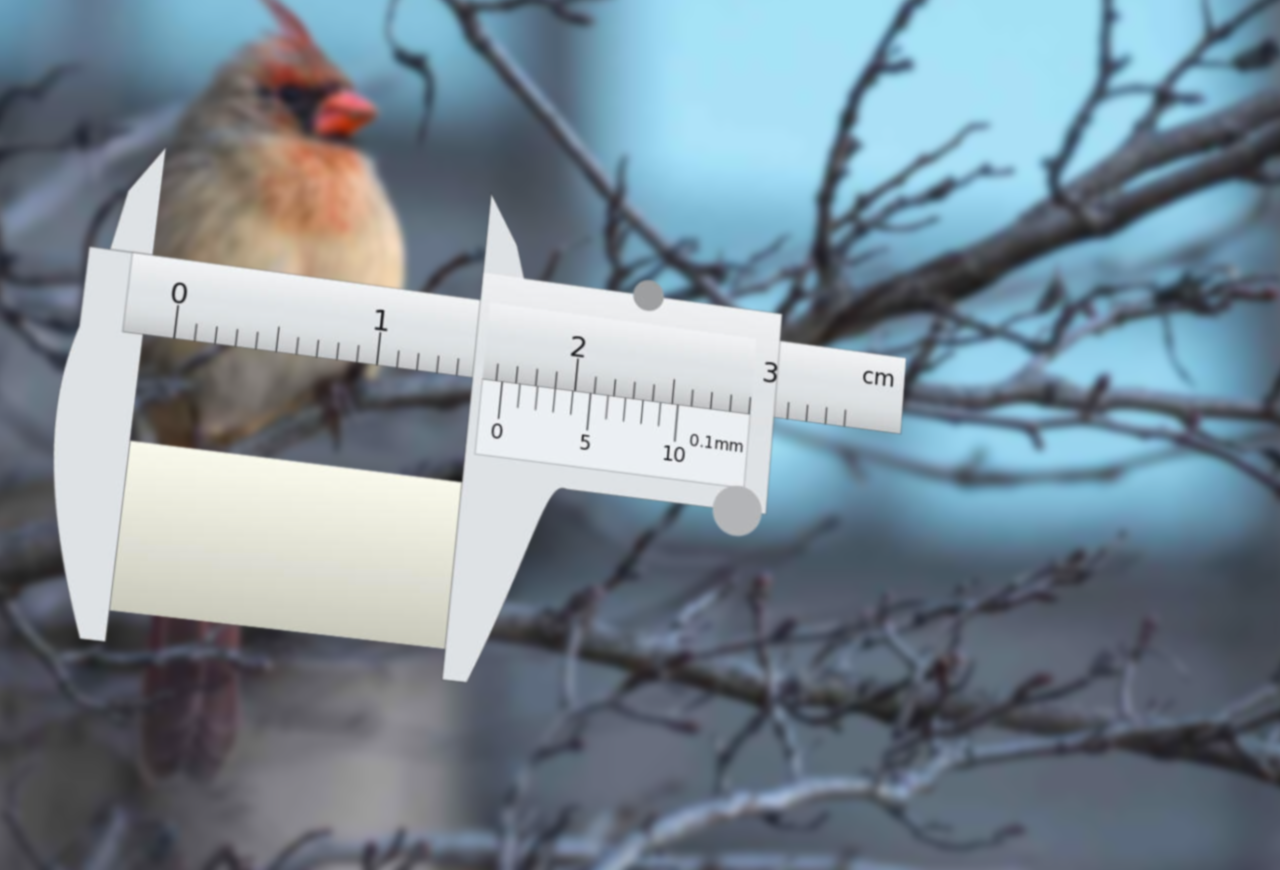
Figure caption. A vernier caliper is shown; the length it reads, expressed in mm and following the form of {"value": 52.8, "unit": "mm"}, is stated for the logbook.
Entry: {"value": 16.3, "unit": "mm"}
